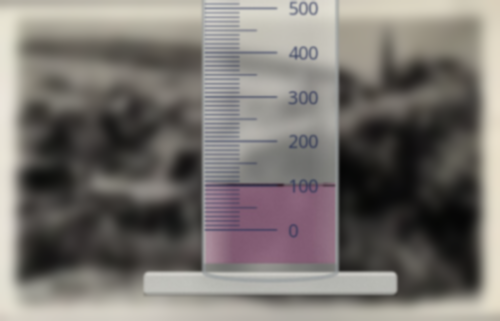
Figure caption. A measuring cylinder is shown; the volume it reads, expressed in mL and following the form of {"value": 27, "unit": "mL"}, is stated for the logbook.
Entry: {"value": 100, "unit": "mL"}
